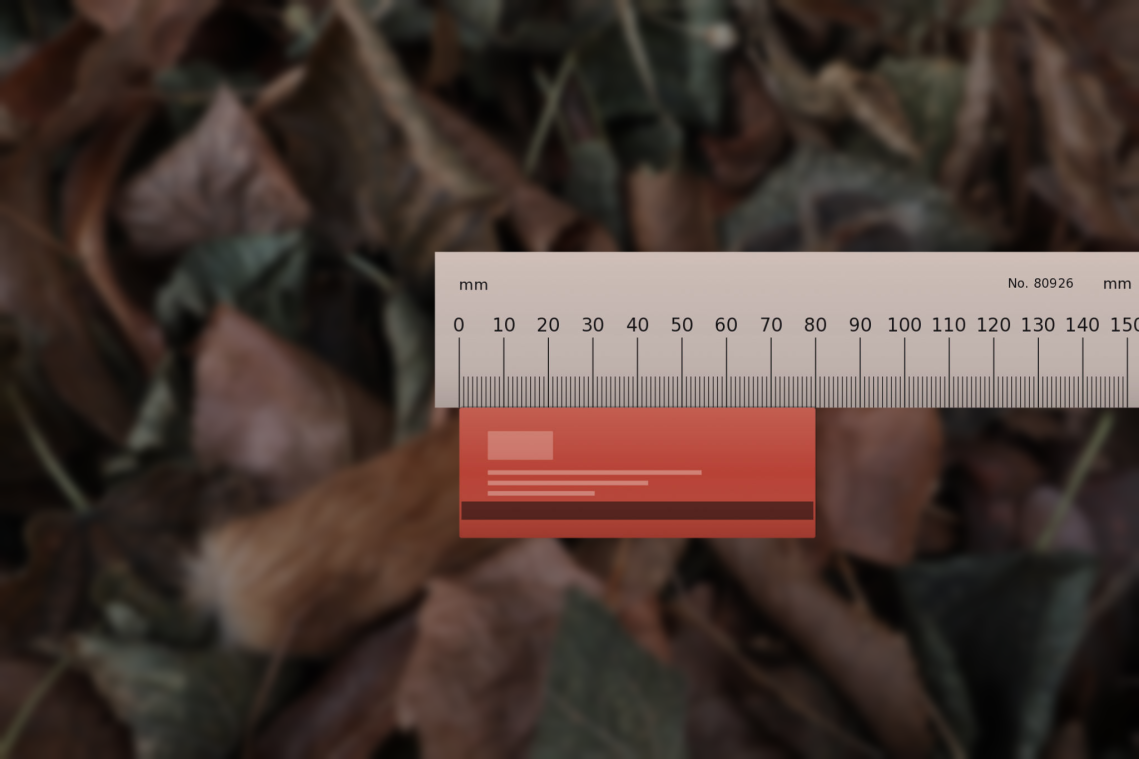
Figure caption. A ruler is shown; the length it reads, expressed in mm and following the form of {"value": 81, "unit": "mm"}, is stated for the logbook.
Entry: {"value": 80, "unit": "mm"}
